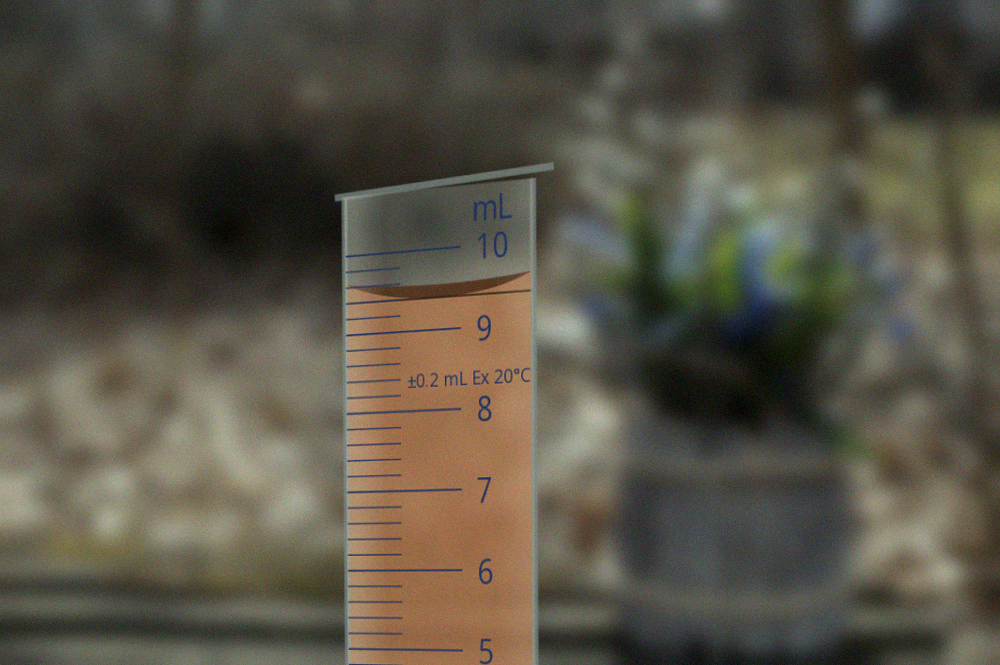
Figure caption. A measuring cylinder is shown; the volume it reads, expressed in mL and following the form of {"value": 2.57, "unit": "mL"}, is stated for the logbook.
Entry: {"value": 9.4, "unit": "mL"}
